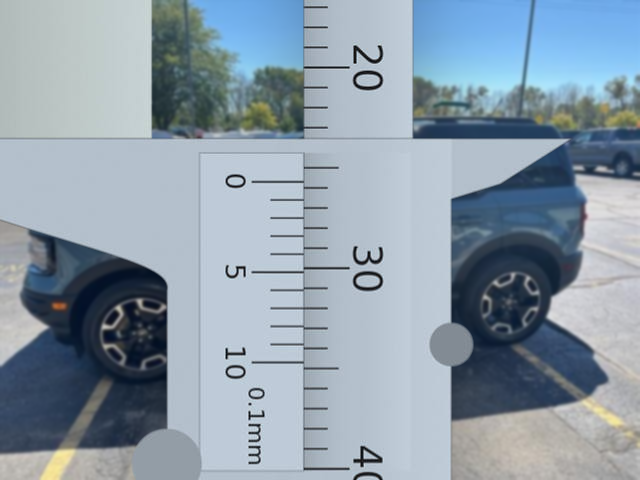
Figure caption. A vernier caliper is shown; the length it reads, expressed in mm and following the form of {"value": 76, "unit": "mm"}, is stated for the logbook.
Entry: {"value": 25.7, "unit": "mm"}
